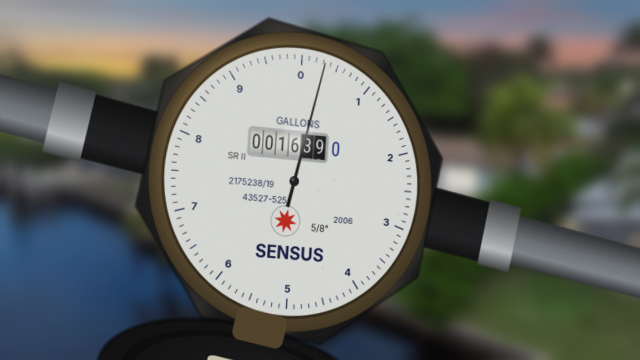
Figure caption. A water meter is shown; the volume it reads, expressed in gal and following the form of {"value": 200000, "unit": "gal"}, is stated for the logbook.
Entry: {"value": 16390.3, "unit": "gal"}
